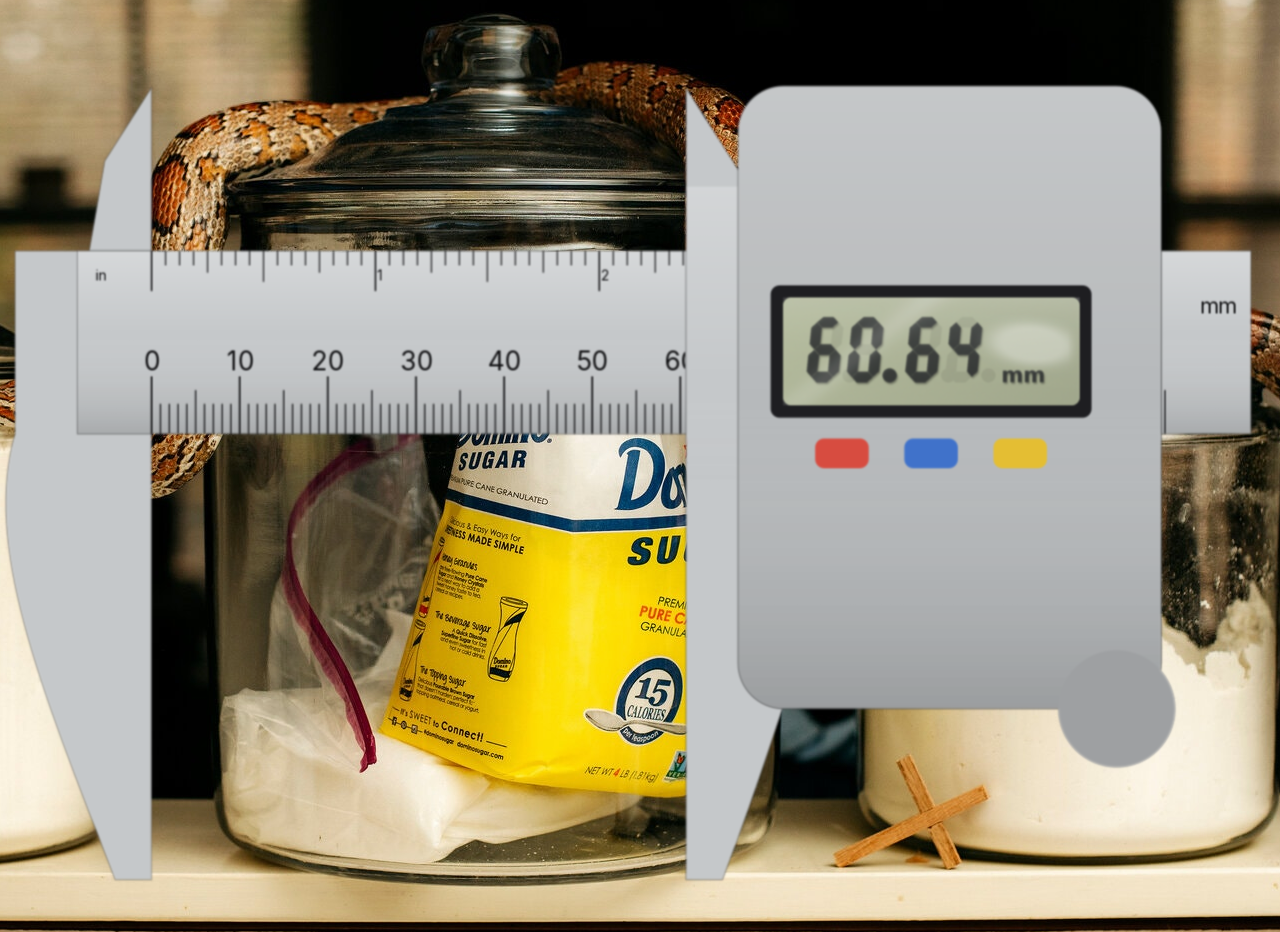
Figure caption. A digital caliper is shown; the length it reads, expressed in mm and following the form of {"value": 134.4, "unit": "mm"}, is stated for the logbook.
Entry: {"value": 60.64, "unit": "mm"}
